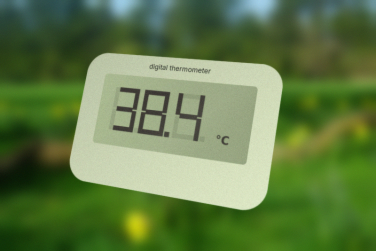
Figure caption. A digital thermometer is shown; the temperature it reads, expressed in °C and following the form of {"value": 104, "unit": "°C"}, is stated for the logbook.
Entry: {"value": 38.4, "unit": "°C"}
